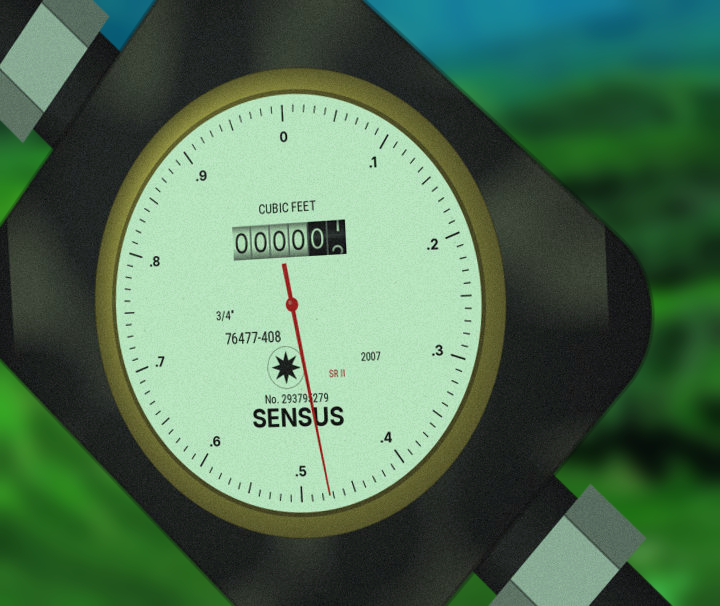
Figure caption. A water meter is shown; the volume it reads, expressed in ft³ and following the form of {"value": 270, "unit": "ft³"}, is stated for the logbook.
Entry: {"value": 1.47, "unit": "ft³"}
